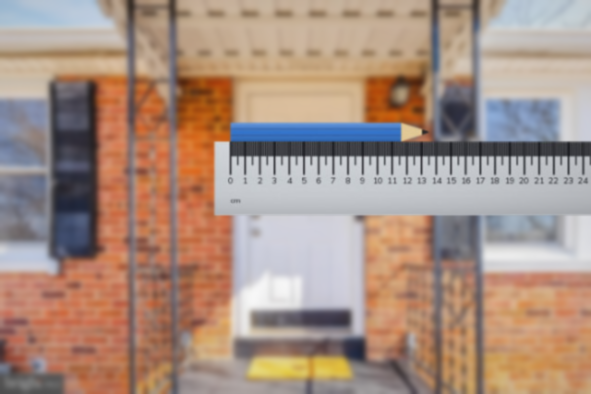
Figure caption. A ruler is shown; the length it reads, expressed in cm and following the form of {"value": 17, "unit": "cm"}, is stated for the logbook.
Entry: {"value": 13.5, "unit": "cm"}
